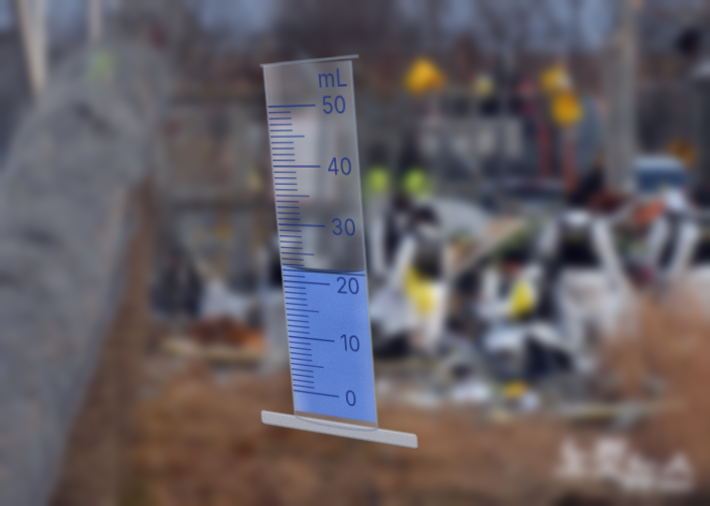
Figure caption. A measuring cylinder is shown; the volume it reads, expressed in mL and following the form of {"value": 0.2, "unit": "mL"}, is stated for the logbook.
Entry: {"value": 22, "unit": "mL"}
